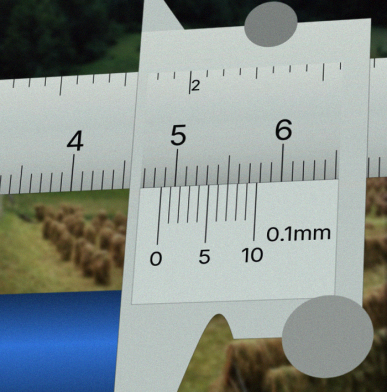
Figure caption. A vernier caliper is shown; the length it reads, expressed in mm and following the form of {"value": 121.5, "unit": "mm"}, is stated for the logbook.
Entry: {"value": 48.7, "unit": "mm"}
